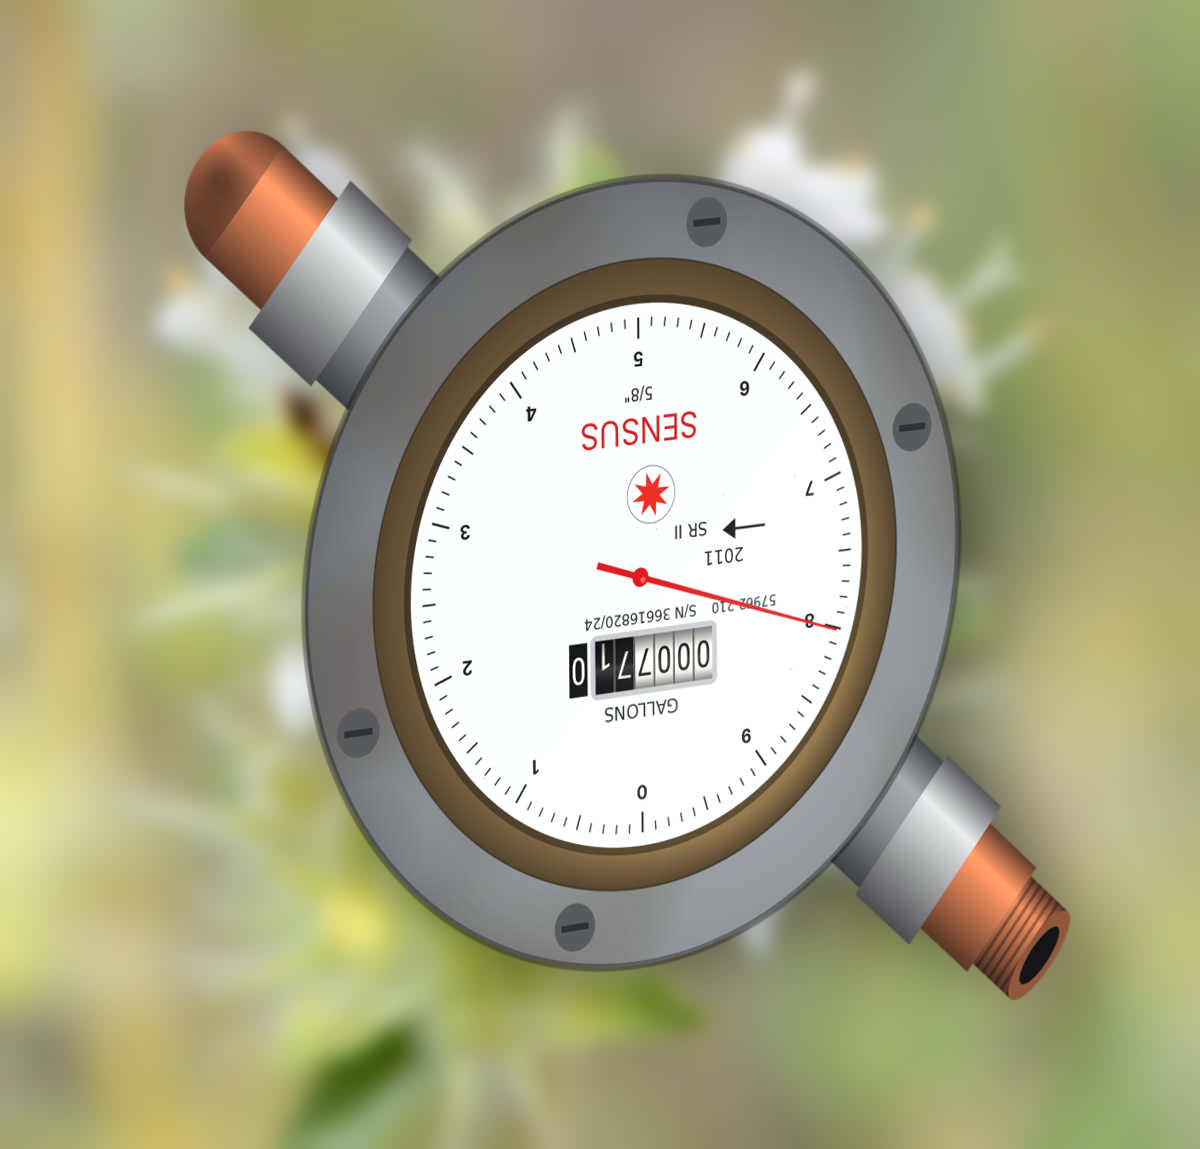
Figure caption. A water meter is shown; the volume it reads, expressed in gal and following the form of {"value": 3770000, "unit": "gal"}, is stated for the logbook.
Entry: {"value": 7708.0, "unit": "gal"}
